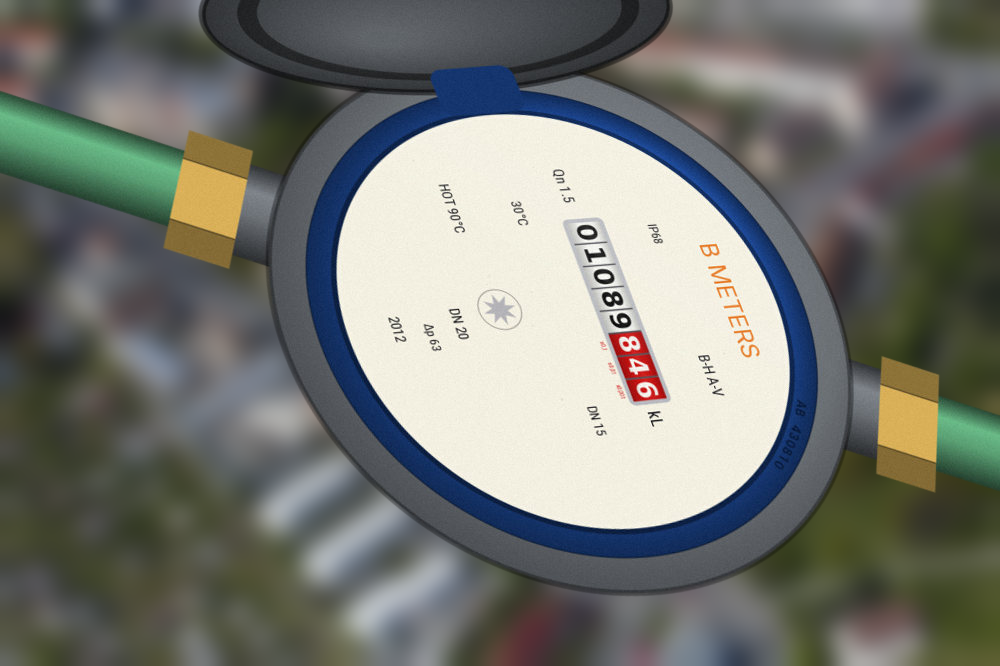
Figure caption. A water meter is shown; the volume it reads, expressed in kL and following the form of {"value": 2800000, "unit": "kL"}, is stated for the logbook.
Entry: {"value": 1089.846, "unit": "kL"}
